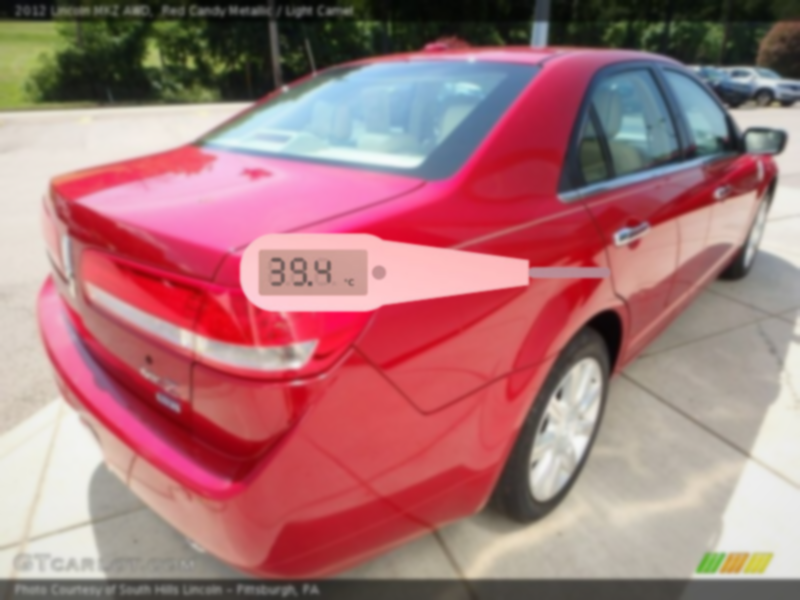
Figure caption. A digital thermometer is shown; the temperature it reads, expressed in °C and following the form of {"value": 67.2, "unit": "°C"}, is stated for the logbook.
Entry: {"value": 39.4, "unit": "°C"}
